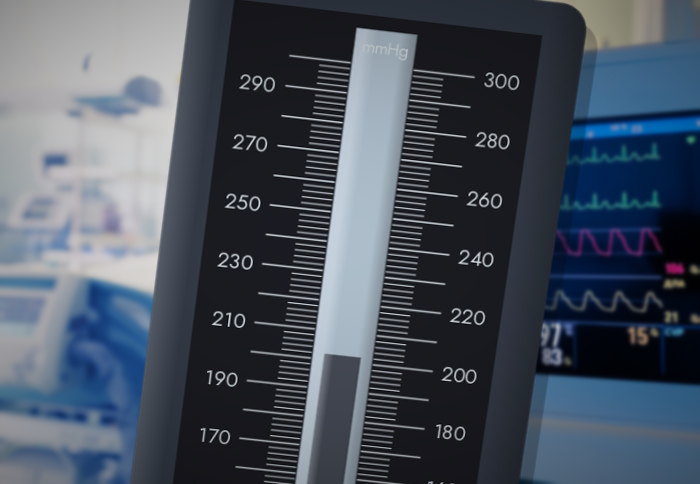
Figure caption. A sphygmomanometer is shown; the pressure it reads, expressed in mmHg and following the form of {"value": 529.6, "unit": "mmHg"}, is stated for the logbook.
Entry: {"value": 202, "unit": "mmHg"}
